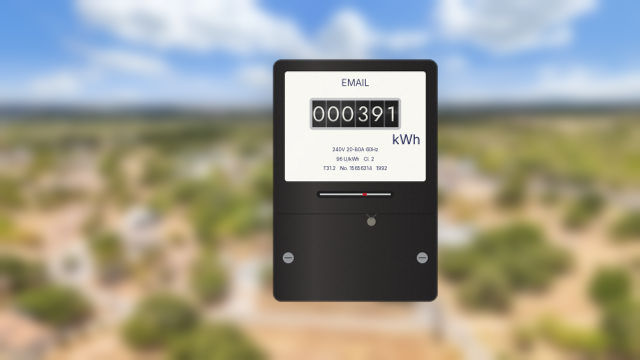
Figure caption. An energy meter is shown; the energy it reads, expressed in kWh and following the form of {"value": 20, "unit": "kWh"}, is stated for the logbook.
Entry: {"value": 391, "unit": "kWh"}
